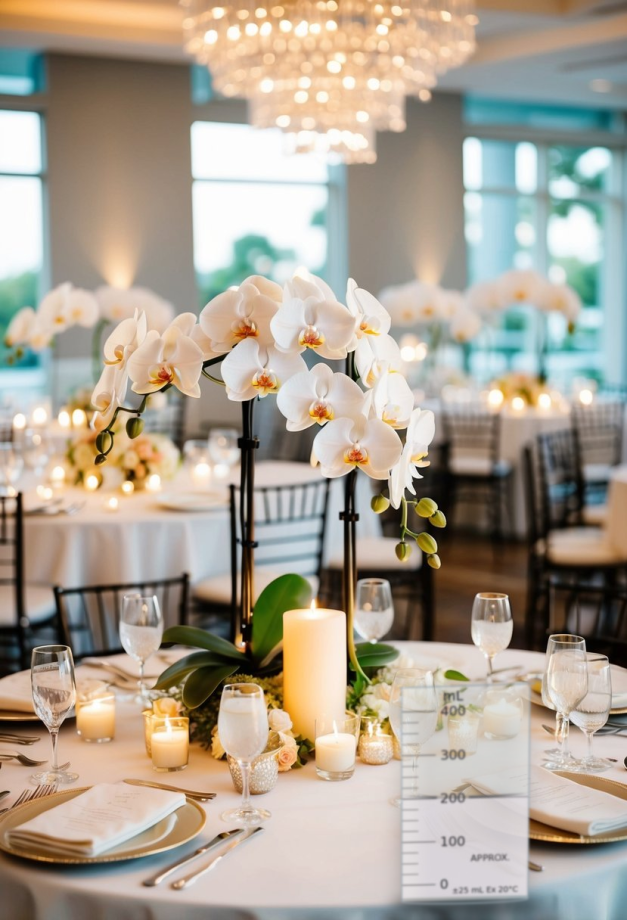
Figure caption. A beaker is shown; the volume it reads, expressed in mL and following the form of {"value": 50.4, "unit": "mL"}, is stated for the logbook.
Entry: {"value": 200, "unit": "mL"}
